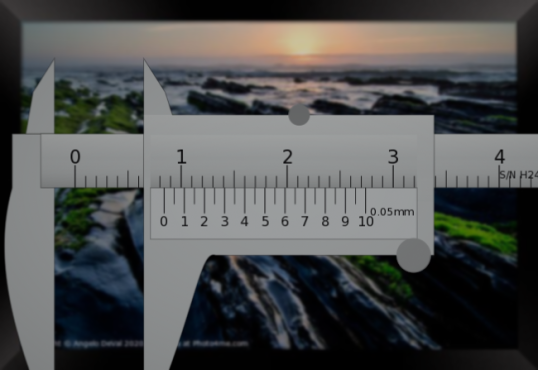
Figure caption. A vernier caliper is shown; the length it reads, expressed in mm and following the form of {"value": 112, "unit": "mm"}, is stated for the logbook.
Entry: {"value": 8.4, "unit": "mm"}
